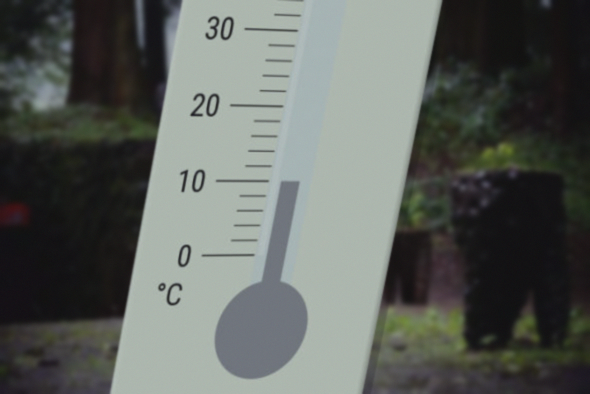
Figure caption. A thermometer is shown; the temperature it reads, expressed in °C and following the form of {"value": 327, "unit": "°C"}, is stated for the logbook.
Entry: {"value": 10, "unit": "°C"}
